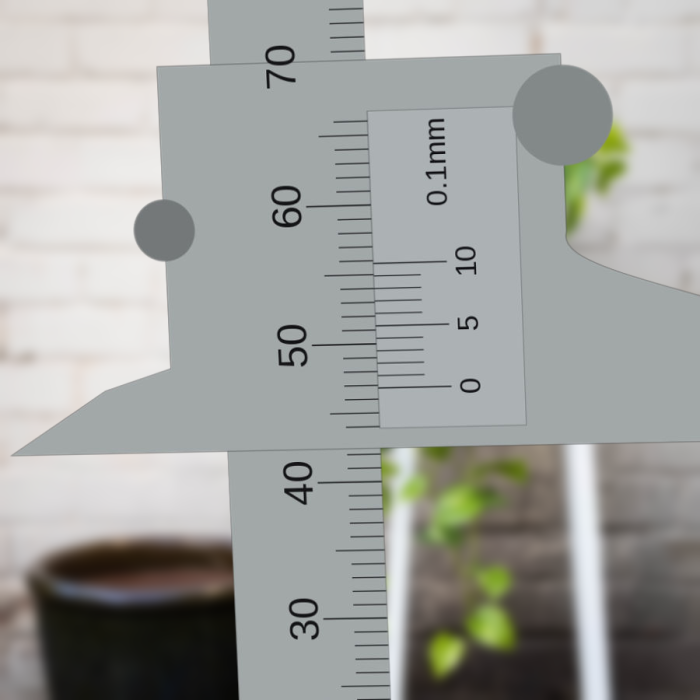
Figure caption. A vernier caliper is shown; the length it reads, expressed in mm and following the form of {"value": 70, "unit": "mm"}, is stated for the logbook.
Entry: {"value": 46.8, "unit": "mm"}
